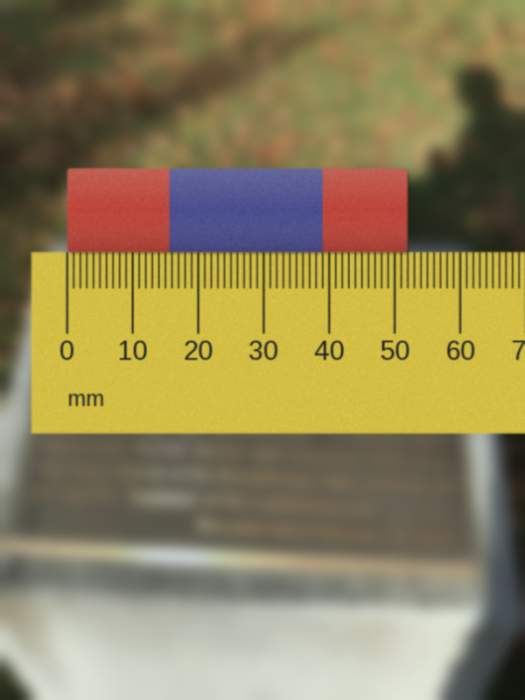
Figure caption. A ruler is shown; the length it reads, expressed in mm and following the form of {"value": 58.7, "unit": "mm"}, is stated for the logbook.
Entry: {"value": 52, "unit": "mm"}
